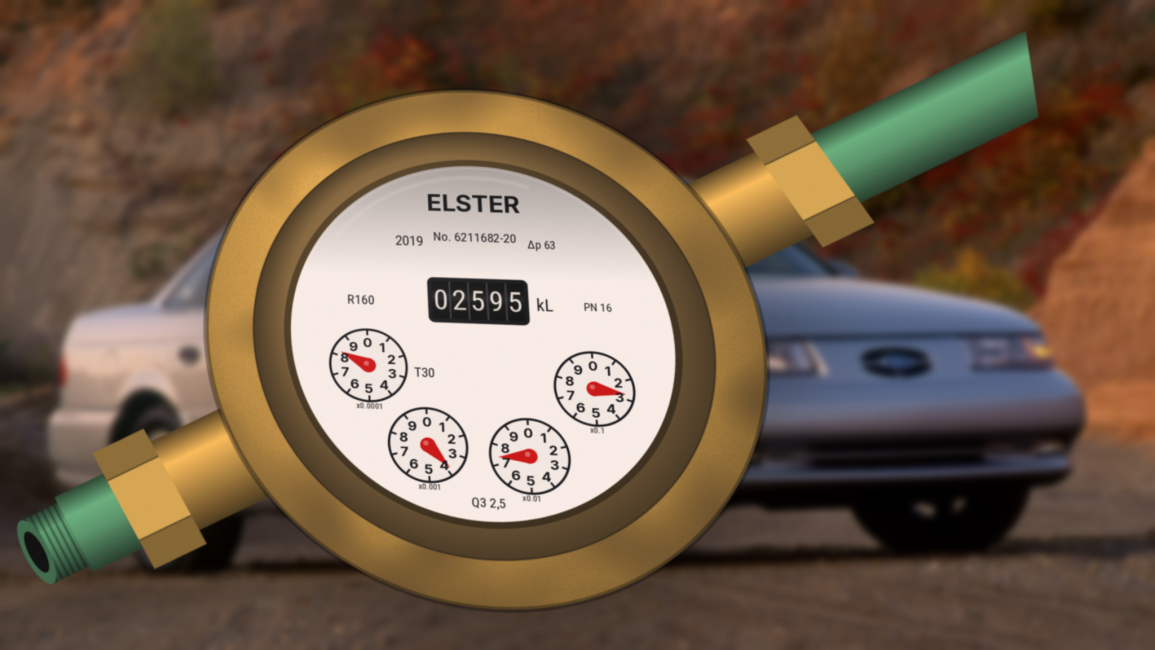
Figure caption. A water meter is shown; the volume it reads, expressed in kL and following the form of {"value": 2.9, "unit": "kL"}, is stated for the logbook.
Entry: {"value": 2595.2738, "unit": "kL"}
